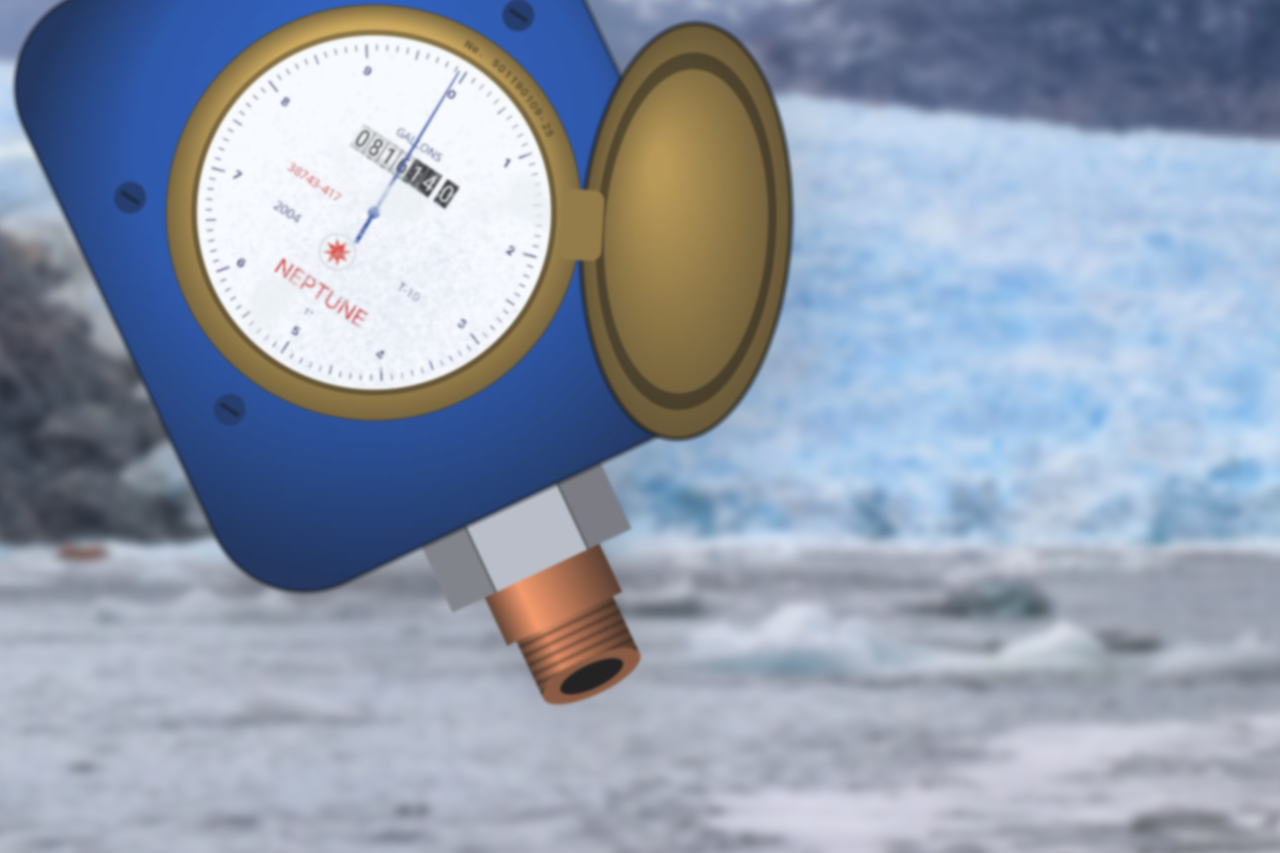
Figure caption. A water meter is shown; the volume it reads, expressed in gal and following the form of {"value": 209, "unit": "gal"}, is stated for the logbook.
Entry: {"value": 816139.9, "unit": "gal"}
